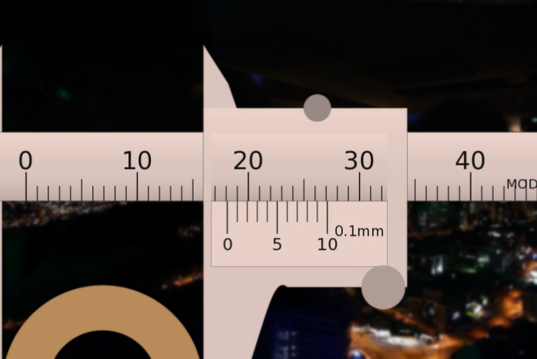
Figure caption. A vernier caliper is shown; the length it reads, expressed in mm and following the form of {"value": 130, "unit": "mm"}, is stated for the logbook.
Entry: {"value": 18.1, "unit": "mm"}
